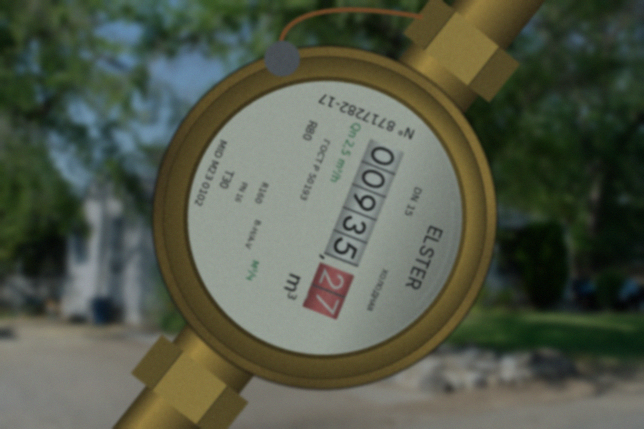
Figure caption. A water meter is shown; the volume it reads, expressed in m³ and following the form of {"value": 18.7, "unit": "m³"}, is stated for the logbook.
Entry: {"value": 935.27, "unit": "m³"}
